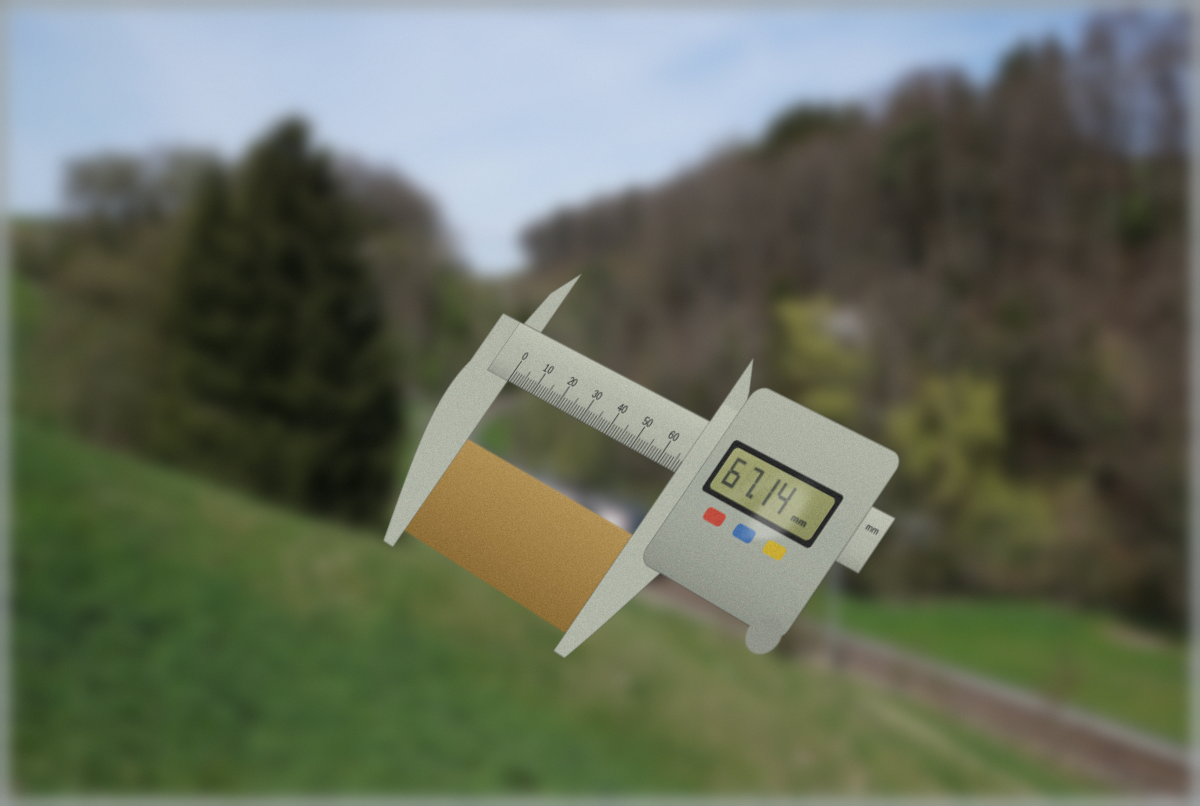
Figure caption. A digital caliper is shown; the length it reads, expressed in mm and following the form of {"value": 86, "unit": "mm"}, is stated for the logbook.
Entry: {"value": 67.14, "unit": "mm"}
